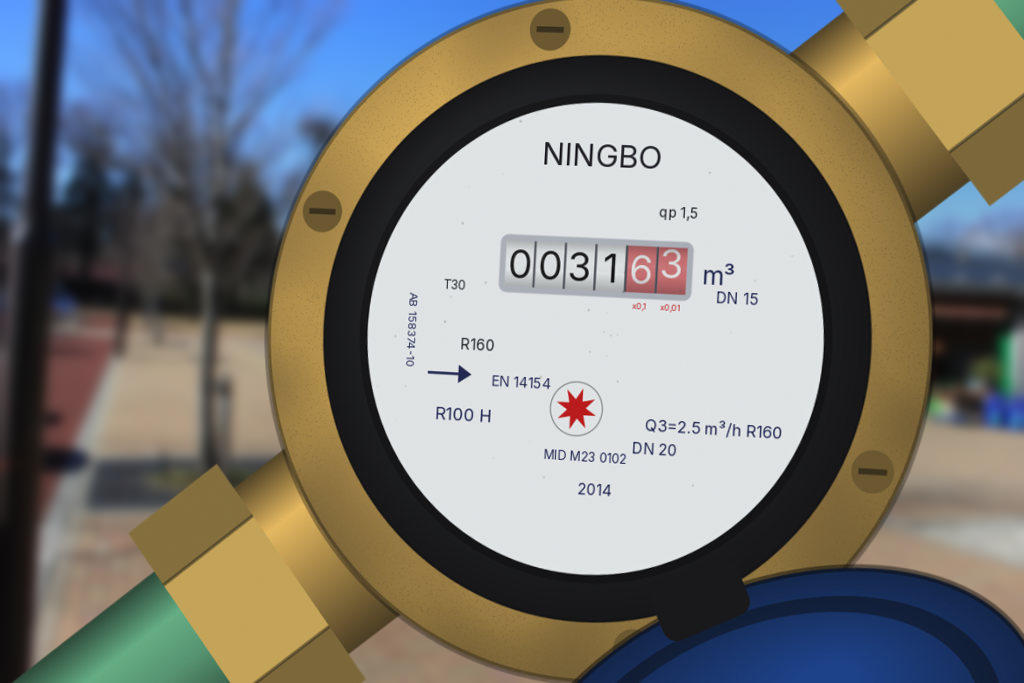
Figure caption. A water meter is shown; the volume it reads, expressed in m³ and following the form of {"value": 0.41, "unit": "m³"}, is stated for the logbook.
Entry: {"value": 31.63, "unit": "m³"}
